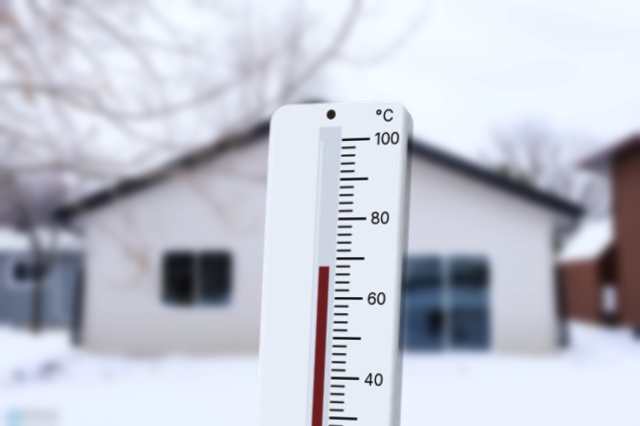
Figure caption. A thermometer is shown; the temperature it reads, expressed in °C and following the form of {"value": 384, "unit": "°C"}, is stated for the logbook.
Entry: {"value": 68, "unit": "°C"}
